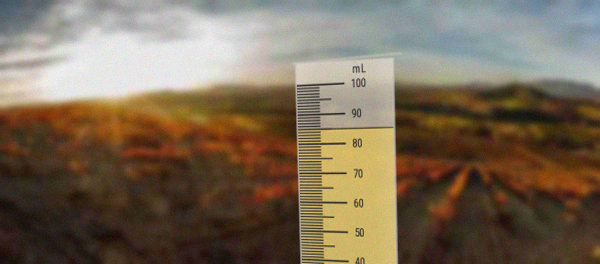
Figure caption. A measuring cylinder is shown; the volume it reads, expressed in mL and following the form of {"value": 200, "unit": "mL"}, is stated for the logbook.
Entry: {"value": 85, "unit": "mL"}
